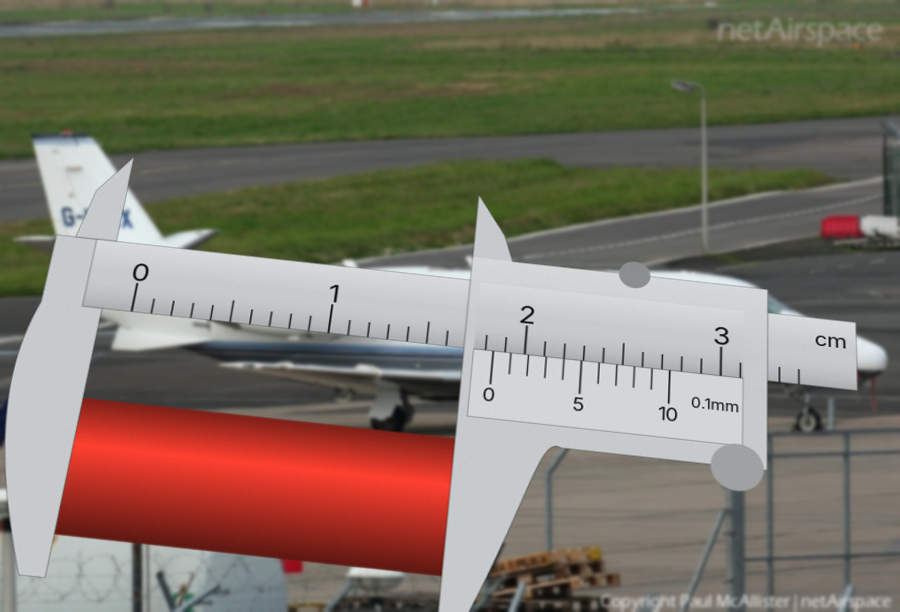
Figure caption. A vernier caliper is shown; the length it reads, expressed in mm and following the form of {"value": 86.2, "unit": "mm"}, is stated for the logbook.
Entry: {"value": 18.4, "unit": "mm"}
